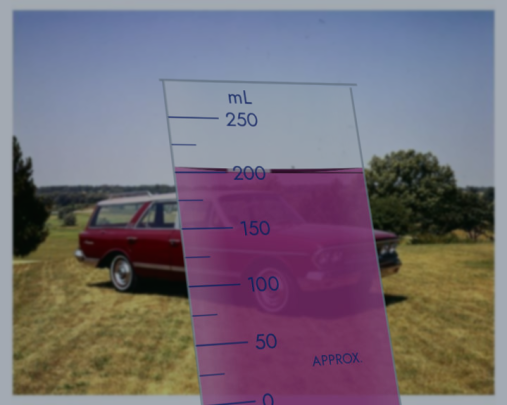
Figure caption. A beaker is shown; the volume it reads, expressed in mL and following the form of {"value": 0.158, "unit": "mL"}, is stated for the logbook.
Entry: {"value": 200, "unit": "mL"}
